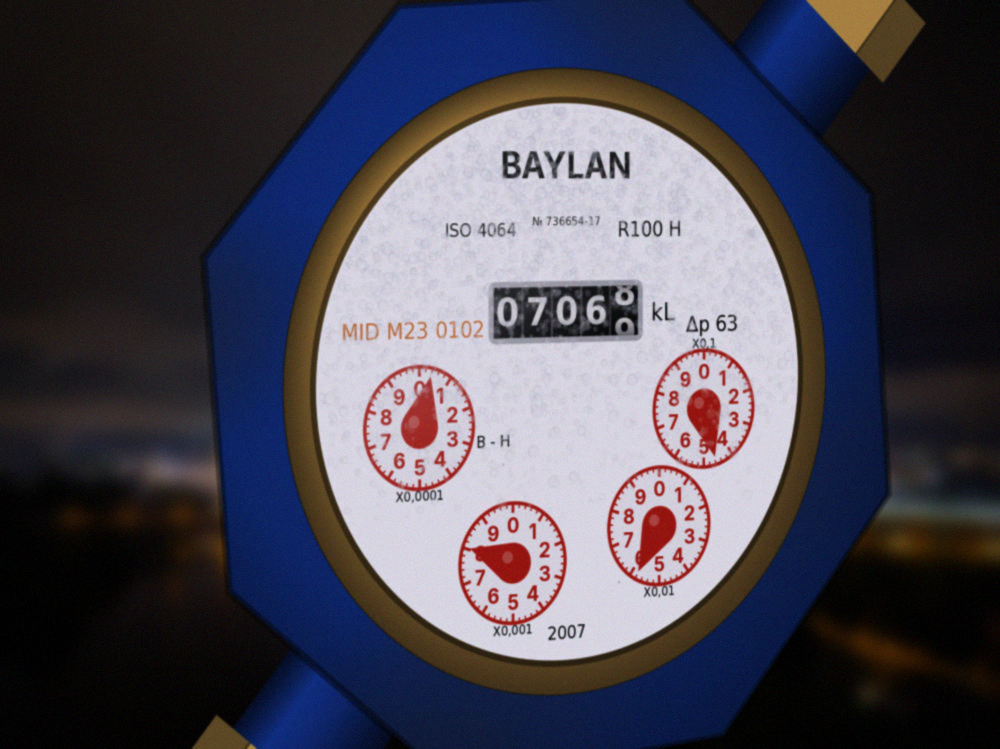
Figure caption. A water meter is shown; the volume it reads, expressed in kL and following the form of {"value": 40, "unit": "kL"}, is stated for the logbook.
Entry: {"value": 7068.4580, "unit": "kL"}
